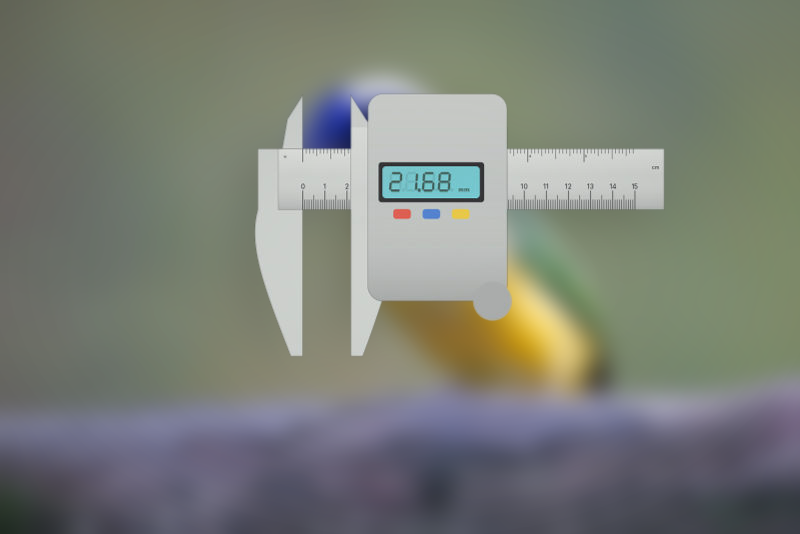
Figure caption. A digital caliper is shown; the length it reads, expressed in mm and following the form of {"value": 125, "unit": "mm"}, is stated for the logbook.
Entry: {"value": 21.68, "unit": "mm"}
